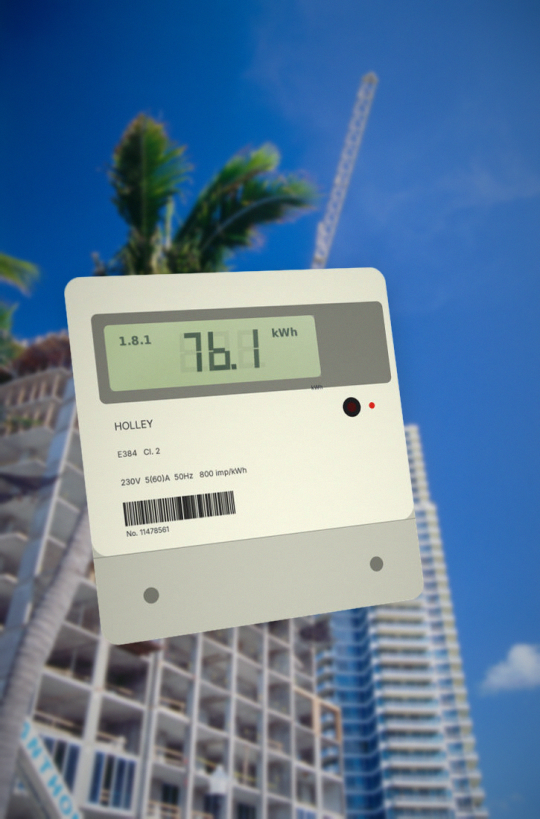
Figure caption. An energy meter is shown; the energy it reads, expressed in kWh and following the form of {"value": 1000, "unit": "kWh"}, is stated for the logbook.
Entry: {"value": 76.1, "unit": "kWh"}
